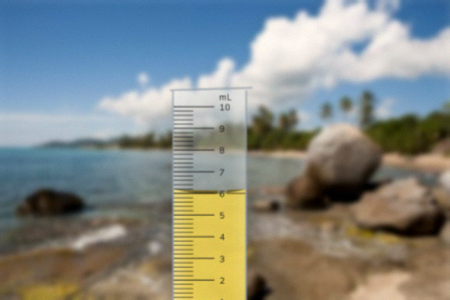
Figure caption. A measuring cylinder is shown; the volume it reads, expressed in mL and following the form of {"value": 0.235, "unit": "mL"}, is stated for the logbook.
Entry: {"value": 6, "unit": "mL"}
